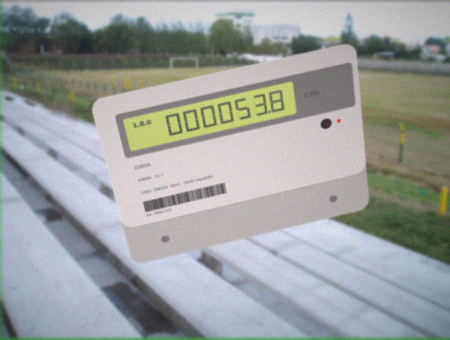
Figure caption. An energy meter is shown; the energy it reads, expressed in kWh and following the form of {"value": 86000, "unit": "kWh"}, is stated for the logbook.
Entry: {"value": 53.8, "unit": "kWh"}
